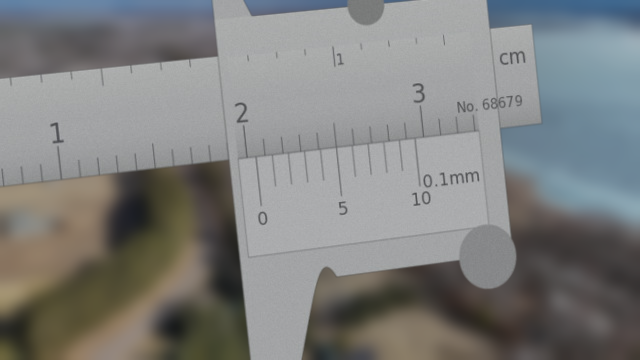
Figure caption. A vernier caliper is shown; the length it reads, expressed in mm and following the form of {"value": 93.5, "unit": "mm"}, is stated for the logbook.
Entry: {"value": 20.5, "unit": "mm"}
